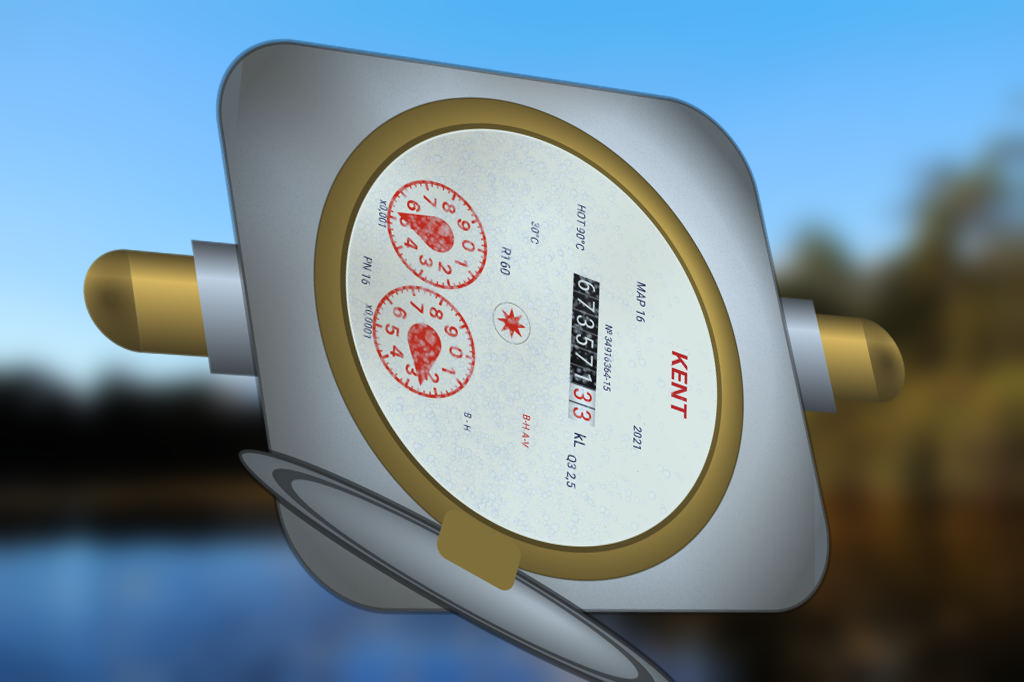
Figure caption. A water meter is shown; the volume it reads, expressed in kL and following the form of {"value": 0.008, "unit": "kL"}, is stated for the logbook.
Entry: {"value": 673571.3352, "unit": "kL"}
